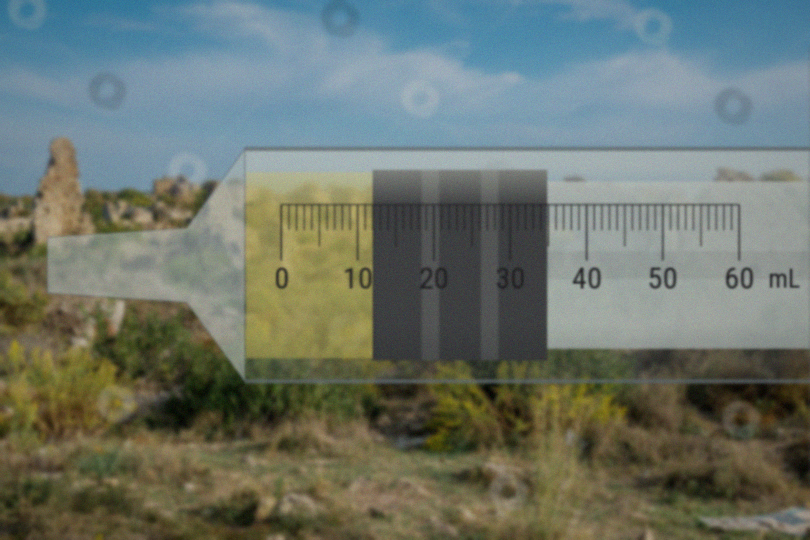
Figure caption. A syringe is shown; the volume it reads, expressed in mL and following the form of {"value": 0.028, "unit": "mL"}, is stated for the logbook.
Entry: {"value": 12, "unit": "mL"}
